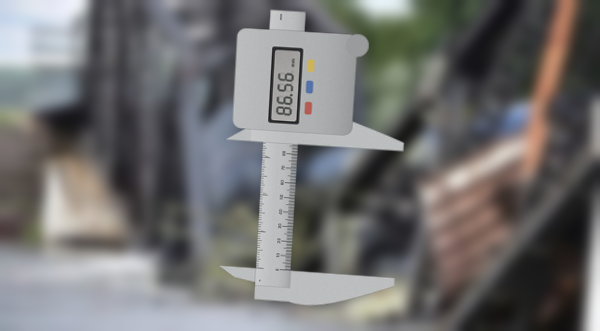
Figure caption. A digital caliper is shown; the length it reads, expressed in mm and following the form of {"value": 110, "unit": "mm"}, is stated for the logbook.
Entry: {"value": 86.56, "unit": "mm"}
